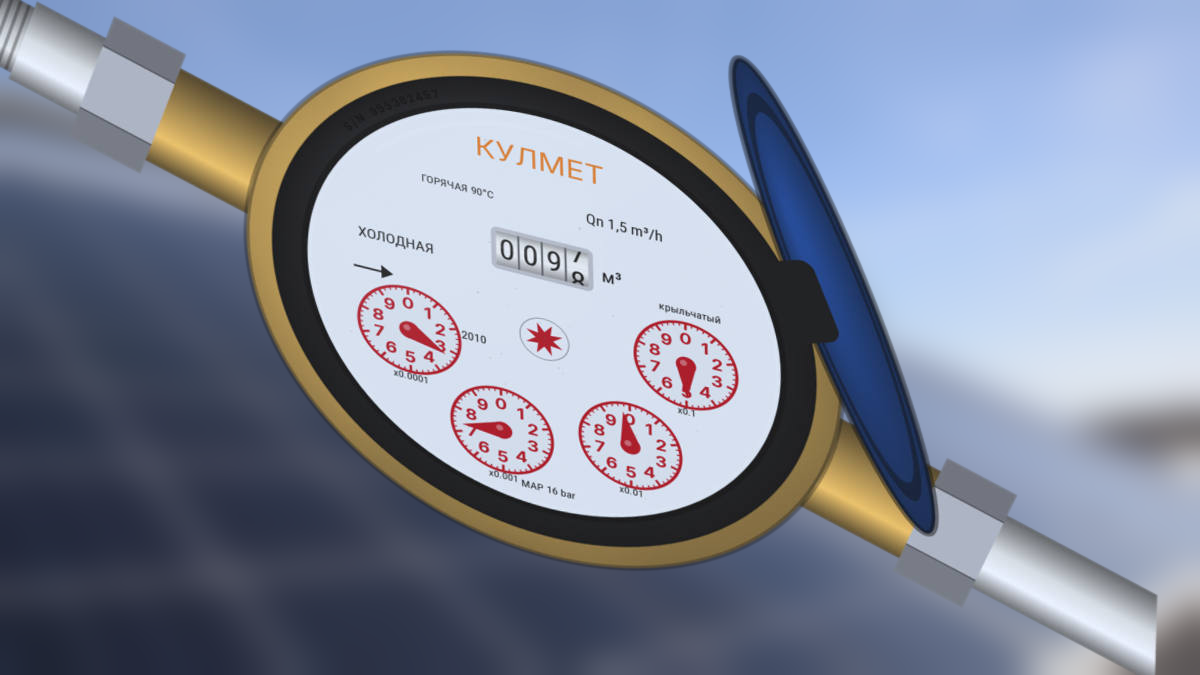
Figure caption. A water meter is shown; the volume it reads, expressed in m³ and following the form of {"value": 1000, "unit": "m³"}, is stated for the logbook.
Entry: {"value": 97.4973, "unit": "m³"}
